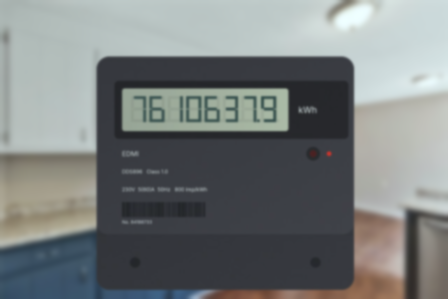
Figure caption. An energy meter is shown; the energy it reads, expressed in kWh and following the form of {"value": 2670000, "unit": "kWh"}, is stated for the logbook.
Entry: {"value": 7610637.9, "unit": "kWh"}
